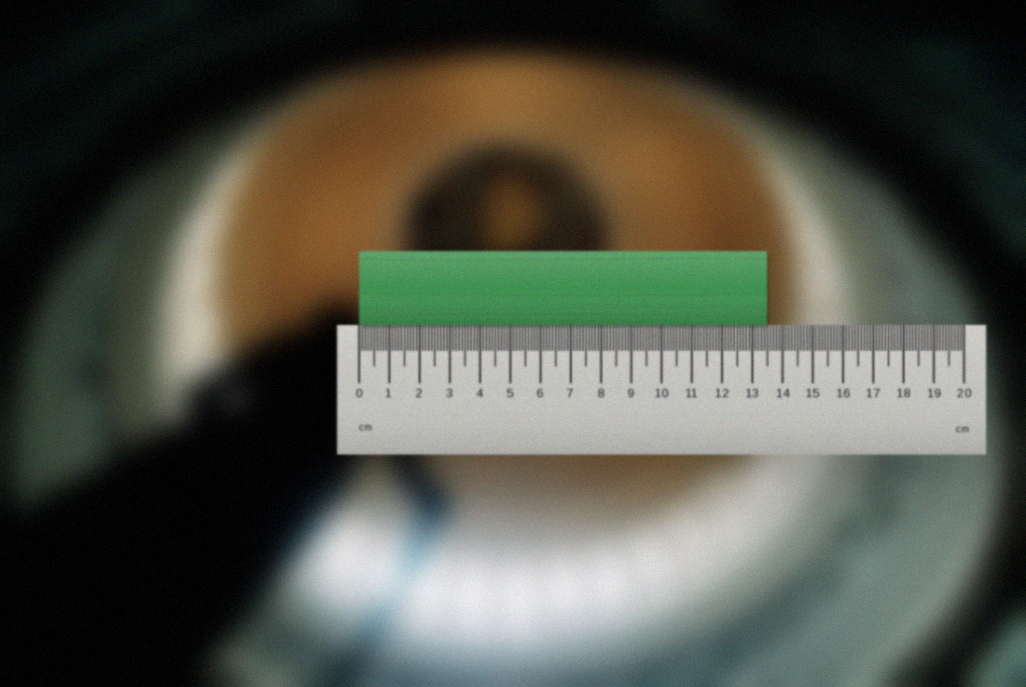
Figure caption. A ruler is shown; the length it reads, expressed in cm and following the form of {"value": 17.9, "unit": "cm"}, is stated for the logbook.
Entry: {"value": 13.5, "unit": "cm"}
